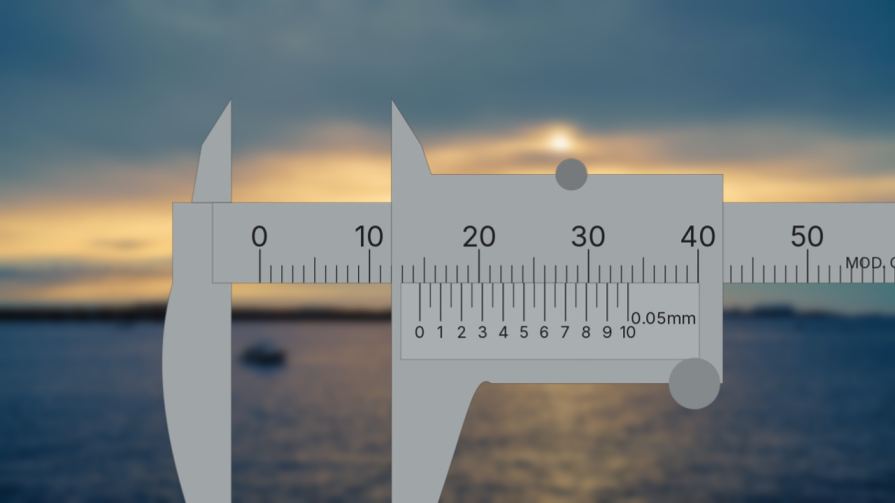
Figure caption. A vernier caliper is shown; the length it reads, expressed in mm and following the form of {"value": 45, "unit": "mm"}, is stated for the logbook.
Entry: {"value": 14.6, "unit": "mm"}
